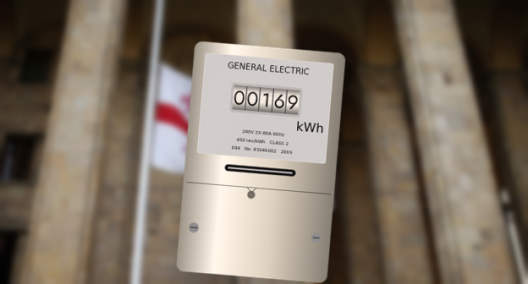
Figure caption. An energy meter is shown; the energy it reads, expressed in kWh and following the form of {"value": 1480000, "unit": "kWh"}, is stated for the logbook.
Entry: {"value": 169, "unit": "kWh"}
